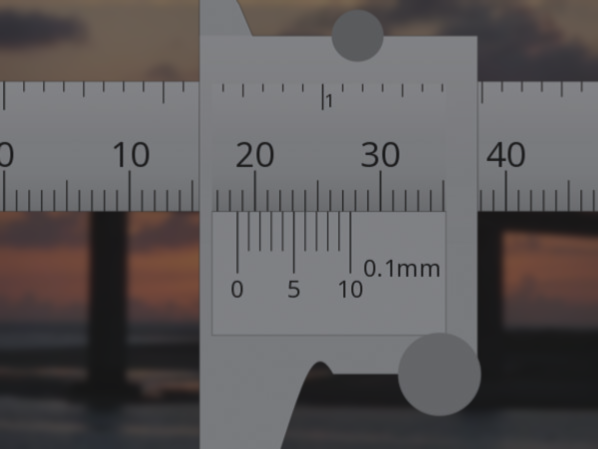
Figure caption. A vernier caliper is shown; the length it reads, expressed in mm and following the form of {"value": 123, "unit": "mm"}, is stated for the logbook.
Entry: {"value": 18.6, "unit": "mm"}
